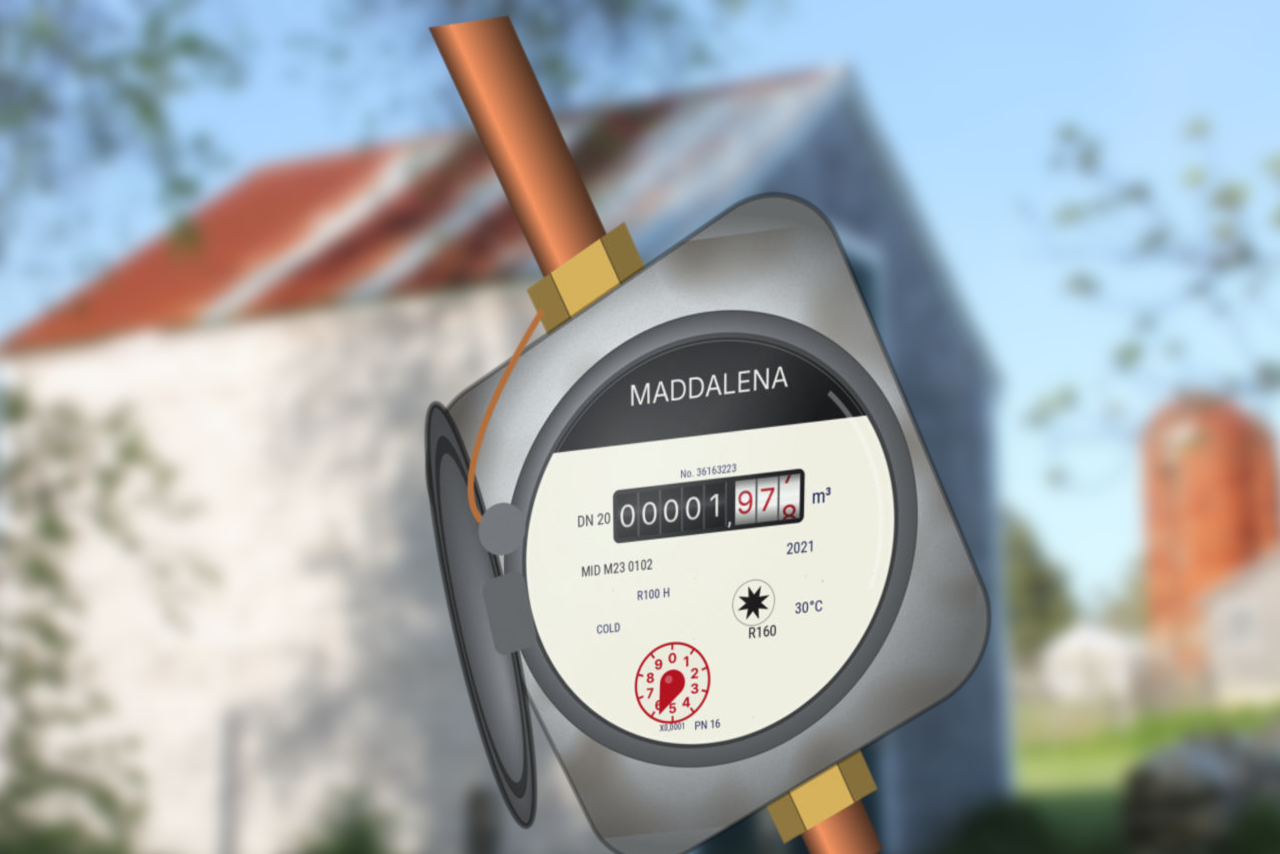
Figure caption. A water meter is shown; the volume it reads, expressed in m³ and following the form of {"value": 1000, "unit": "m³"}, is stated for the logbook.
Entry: {"value": 1.9775, "unit": "m³"}
